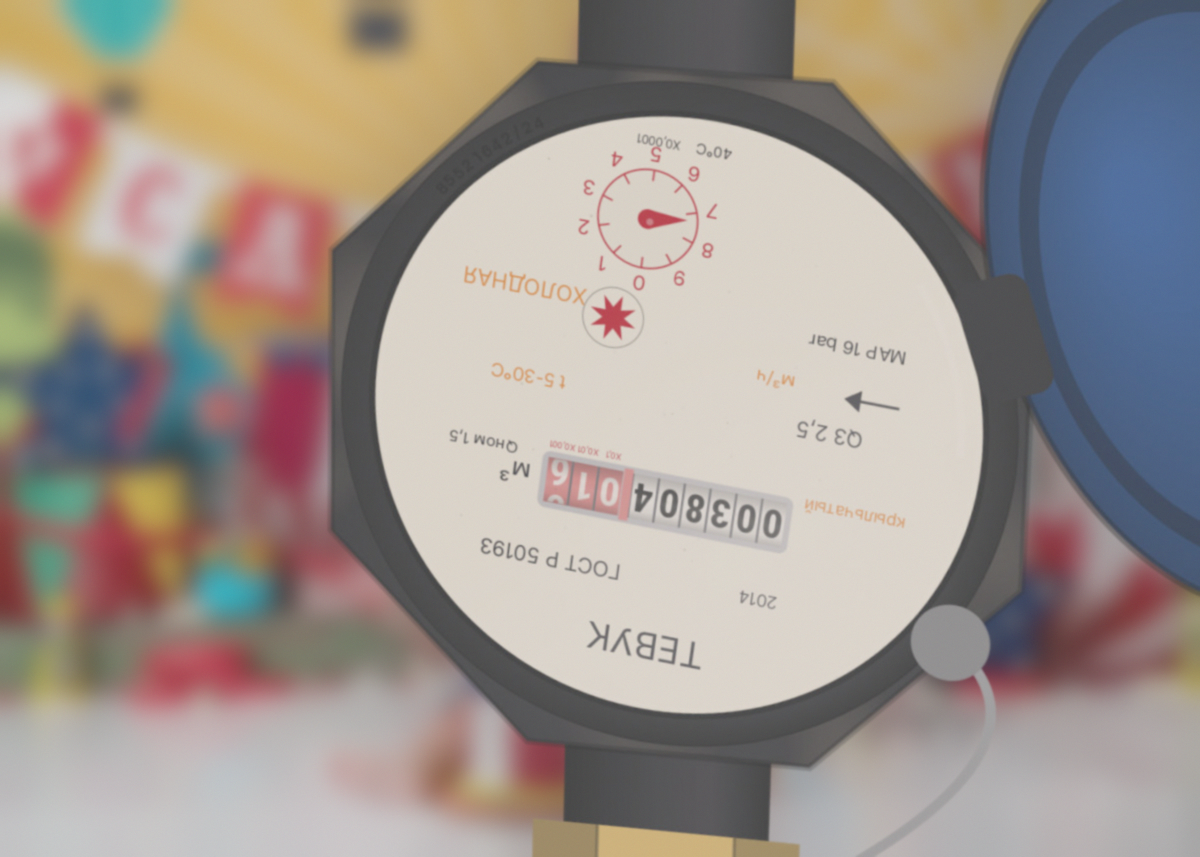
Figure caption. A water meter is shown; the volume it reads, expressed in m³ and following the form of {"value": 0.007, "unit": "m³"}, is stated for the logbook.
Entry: {"value": 3804.0157, "unit": "m³"}
